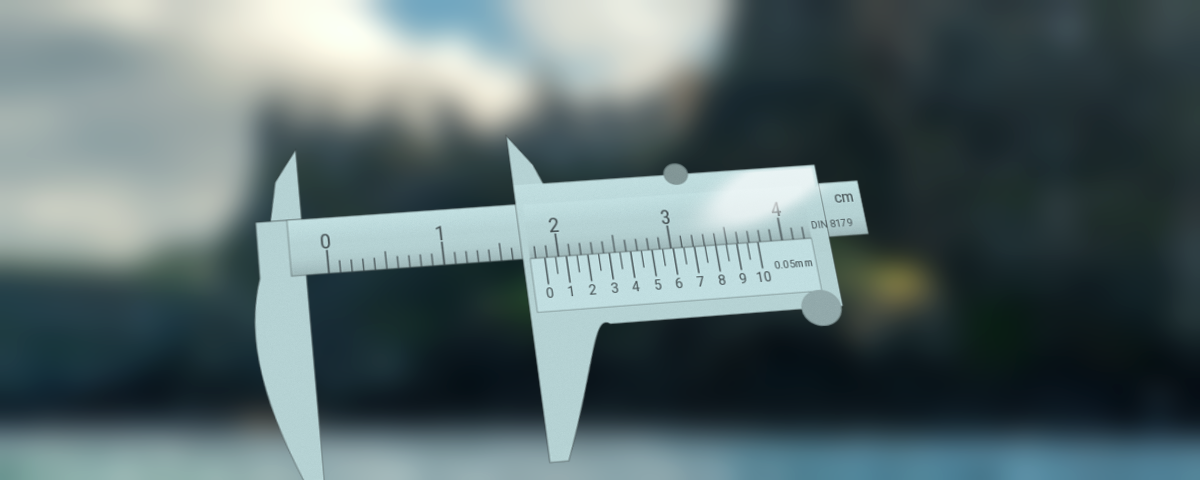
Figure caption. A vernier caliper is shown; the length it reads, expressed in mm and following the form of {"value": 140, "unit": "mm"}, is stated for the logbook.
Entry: {"value": 18.8, "unit": "mm"}
